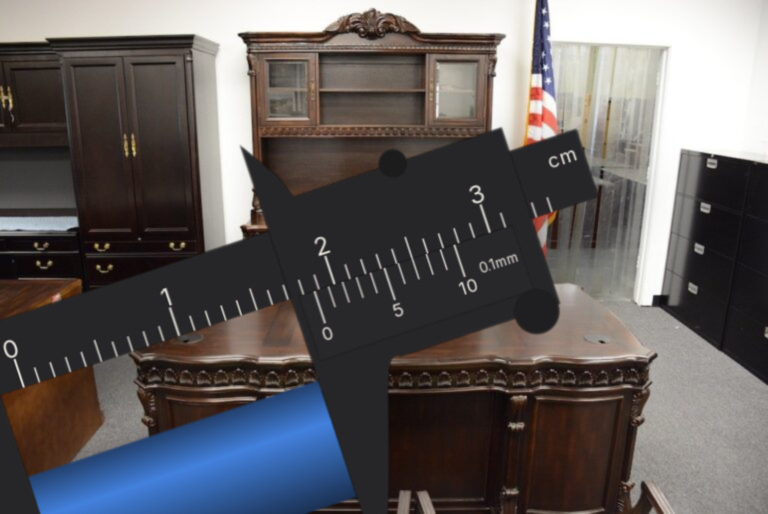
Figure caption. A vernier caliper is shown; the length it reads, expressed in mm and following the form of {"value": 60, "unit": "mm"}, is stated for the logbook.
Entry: {"value": 18.7, "unit": "mm"}
